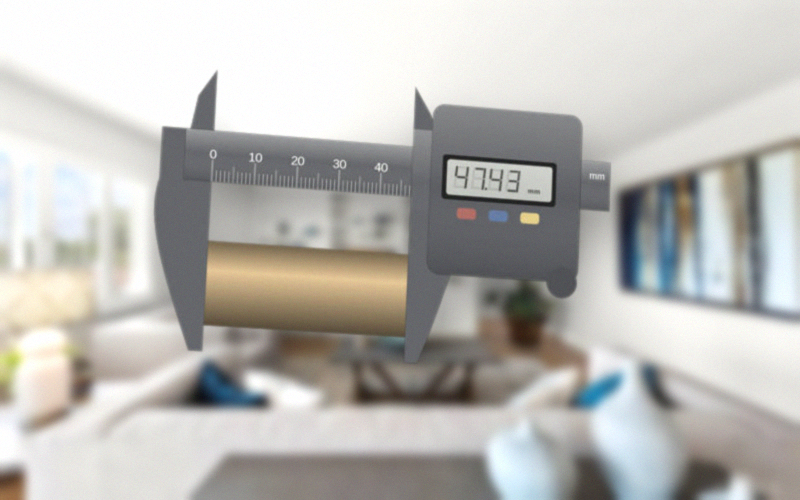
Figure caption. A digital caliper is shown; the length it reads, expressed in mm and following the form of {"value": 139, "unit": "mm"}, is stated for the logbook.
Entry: {"value": 47.43, "unit": "mm"}
